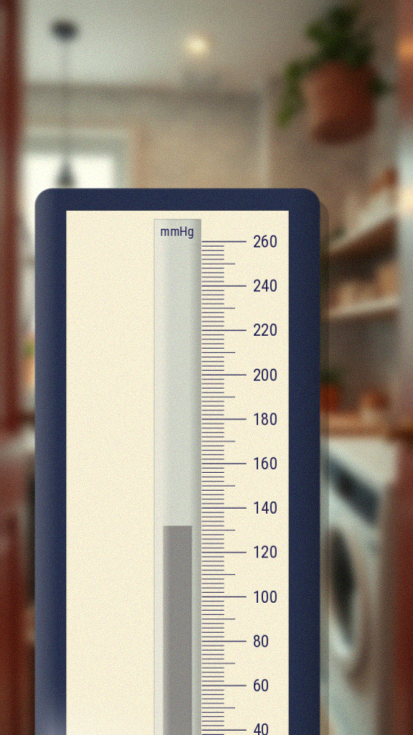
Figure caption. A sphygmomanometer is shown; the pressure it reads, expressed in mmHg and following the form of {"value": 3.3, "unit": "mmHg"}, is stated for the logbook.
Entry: {"value": 132, "unit": "mmHg"}
